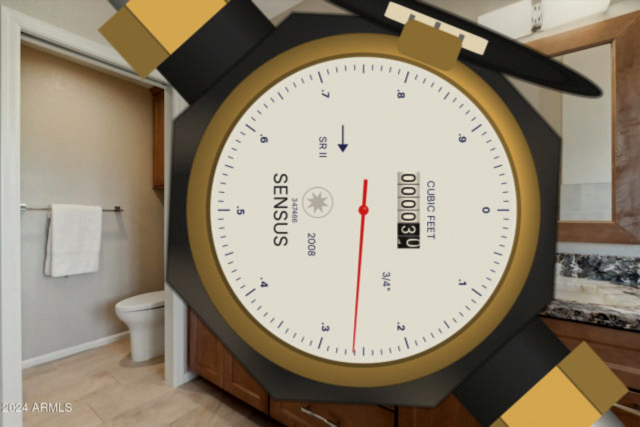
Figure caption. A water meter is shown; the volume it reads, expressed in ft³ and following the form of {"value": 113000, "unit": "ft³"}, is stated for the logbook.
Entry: {"value": 30.26, "unit": "ft³"}
